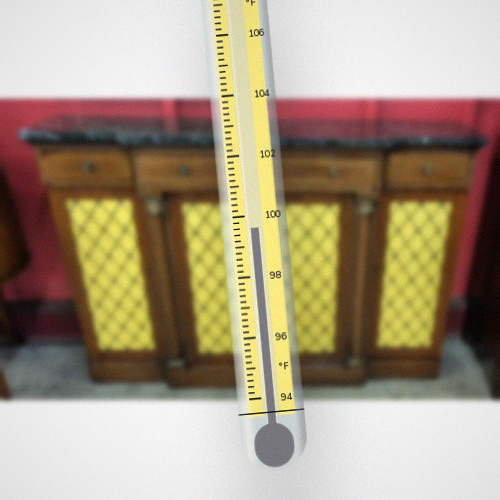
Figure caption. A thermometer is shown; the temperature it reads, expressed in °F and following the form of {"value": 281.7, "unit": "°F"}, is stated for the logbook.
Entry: {"value": 99.6, "unit": "°F"}
